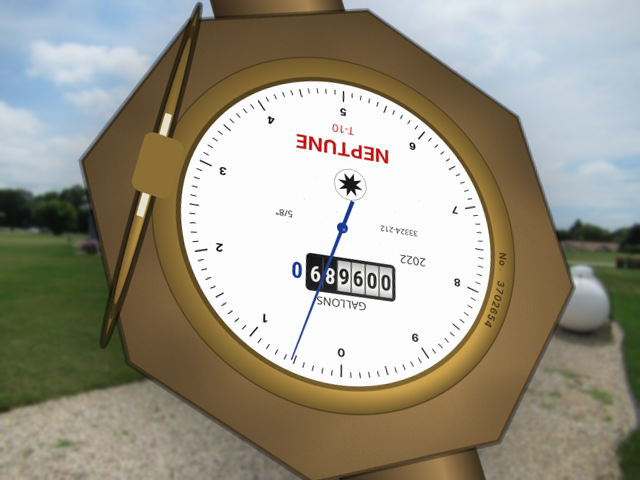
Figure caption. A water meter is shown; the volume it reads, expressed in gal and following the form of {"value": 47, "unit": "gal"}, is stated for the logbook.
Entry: {"value": 96890.5, "unit": "gal"}
